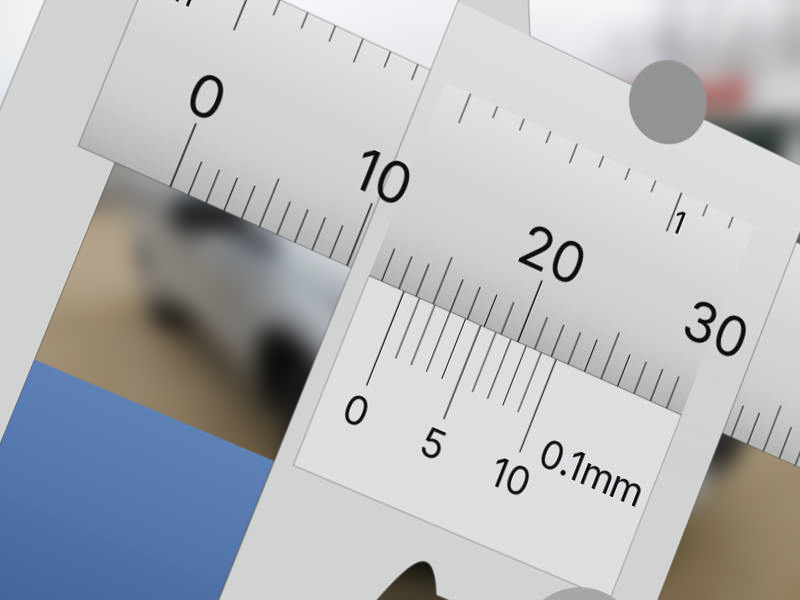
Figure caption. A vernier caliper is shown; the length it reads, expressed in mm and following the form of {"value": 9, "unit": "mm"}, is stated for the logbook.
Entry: {"value": 13.3, "unit": "mm"}
